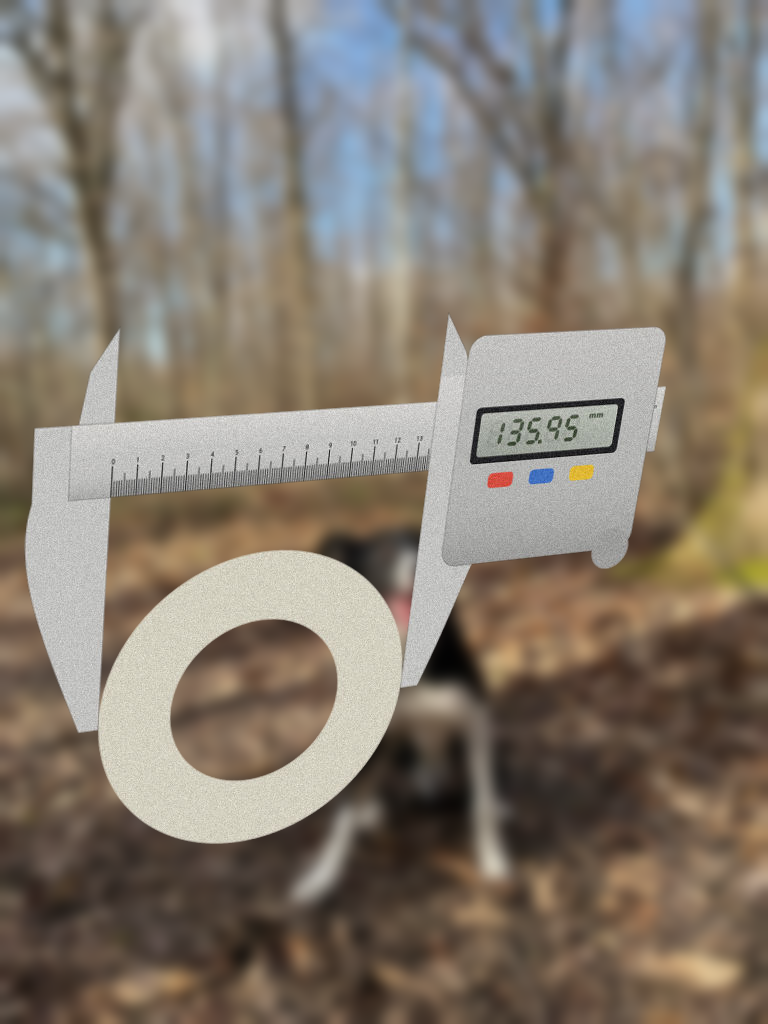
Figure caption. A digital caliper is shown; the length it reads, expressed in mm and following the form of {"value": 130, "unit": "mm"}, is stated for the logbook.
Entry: {"value": 135.95, "unit": "mm"}
